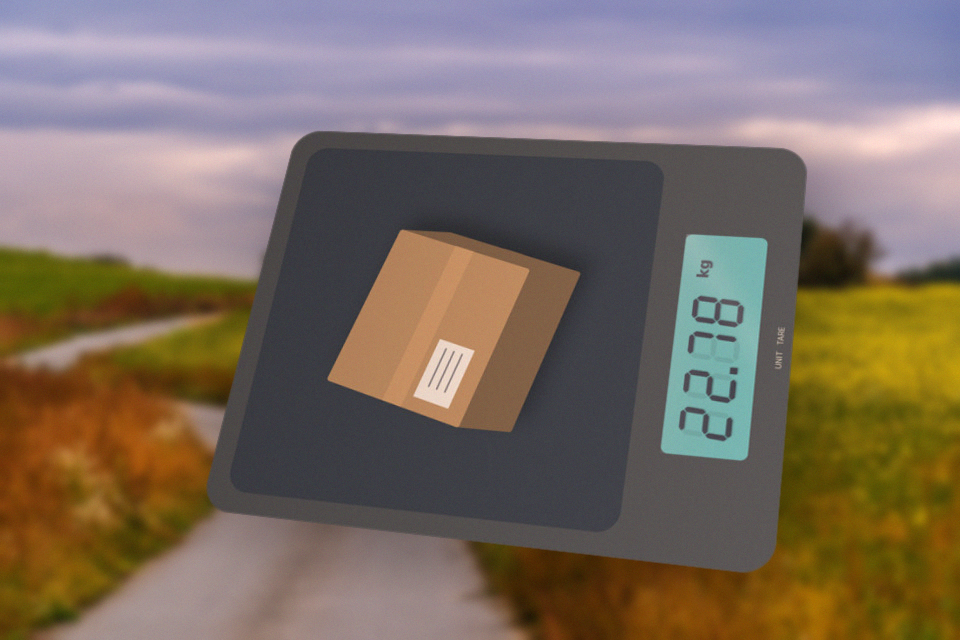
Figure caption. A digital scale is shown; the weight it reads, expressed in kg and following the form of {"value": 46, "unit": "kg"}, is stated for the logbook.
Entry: {"value": 22.78, "unit": "kg"}
